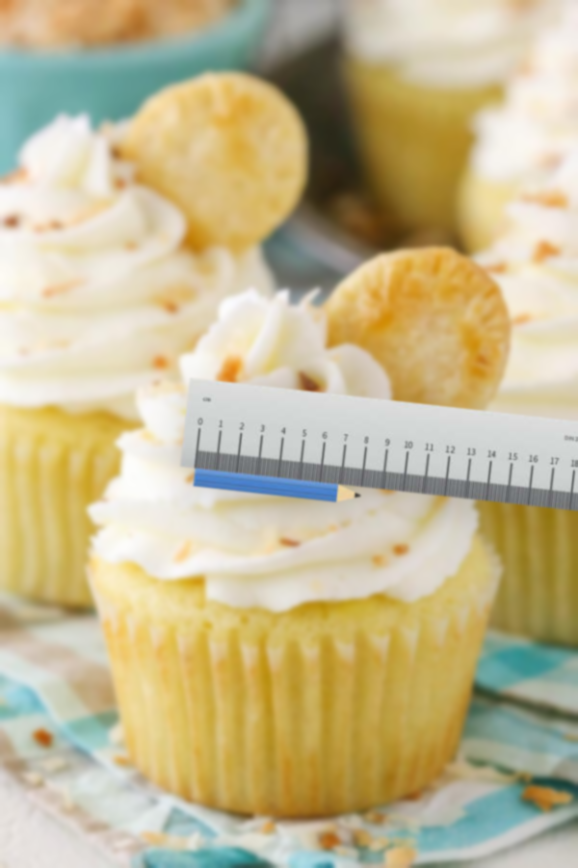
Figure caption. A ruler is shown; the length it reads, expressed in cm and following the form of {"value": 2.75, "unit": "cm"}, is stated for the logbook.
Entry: {"value": 8, "unit": "cm"}
